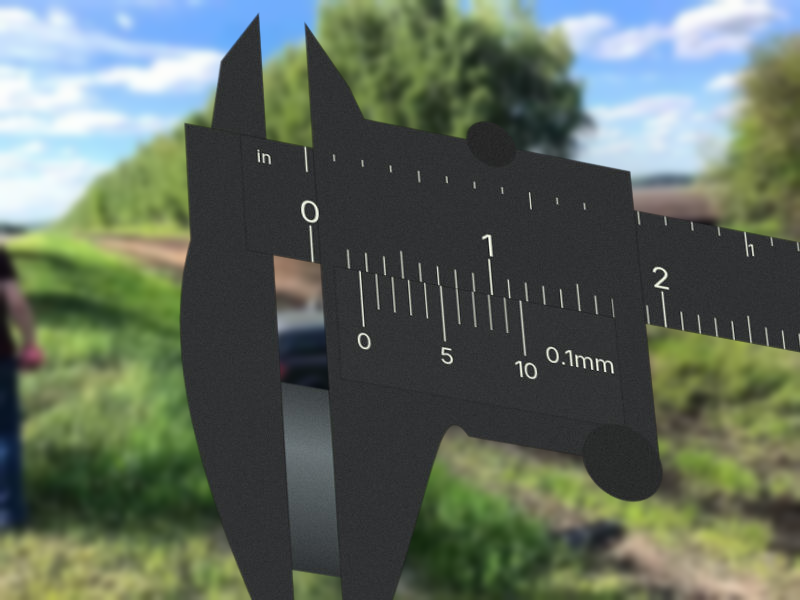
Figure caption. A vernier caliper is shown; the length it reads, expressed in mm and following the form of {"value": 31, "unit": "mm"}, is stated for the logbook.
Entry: {"value": 2.6, "unit": "mm"}
